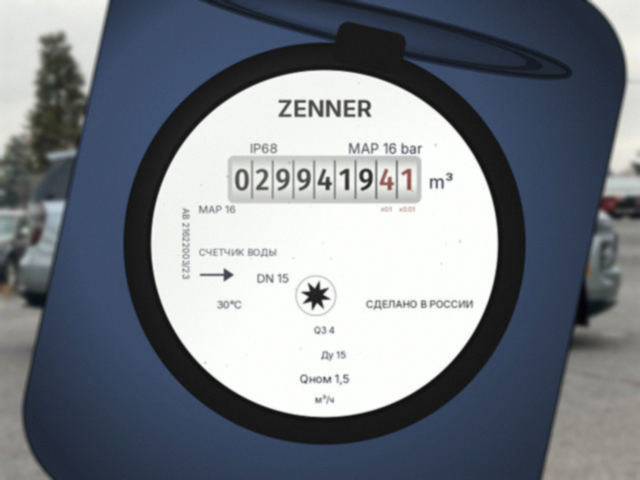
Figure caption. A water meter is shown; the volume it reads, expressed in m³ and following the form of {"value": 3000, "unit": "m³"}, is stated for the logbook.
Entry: {"value": 299419.41, "unit": "m³"}
